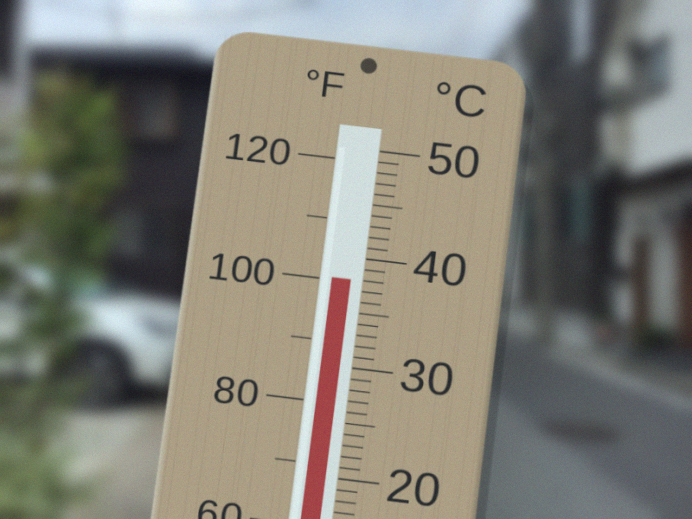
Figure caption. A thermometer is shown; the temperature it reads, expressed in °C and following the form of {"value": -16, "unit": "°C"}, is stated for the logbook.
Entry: {"value": 38, "unit": "°C"}
